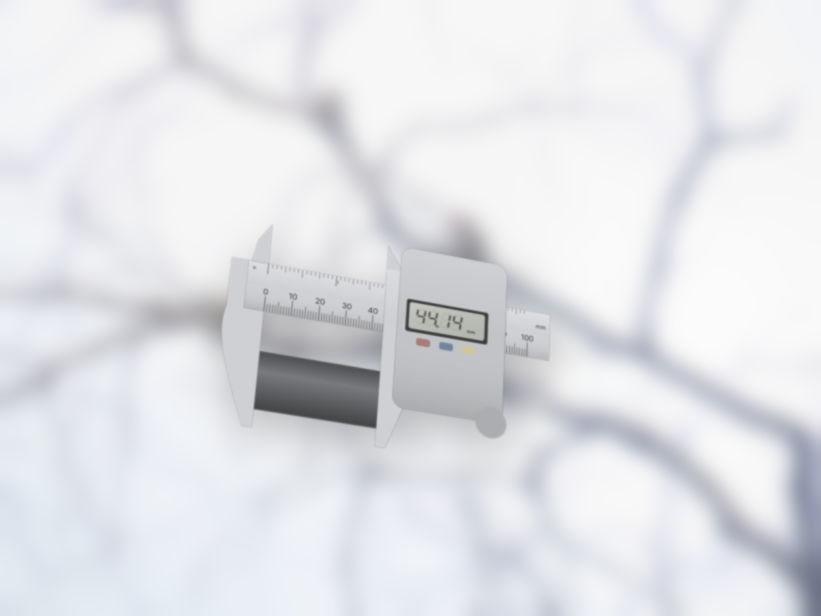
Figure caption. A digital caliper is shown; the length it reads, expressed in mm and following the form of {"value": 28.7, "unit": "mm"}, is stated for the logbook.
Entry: {"value": 44.14, "unit": "mm"}
